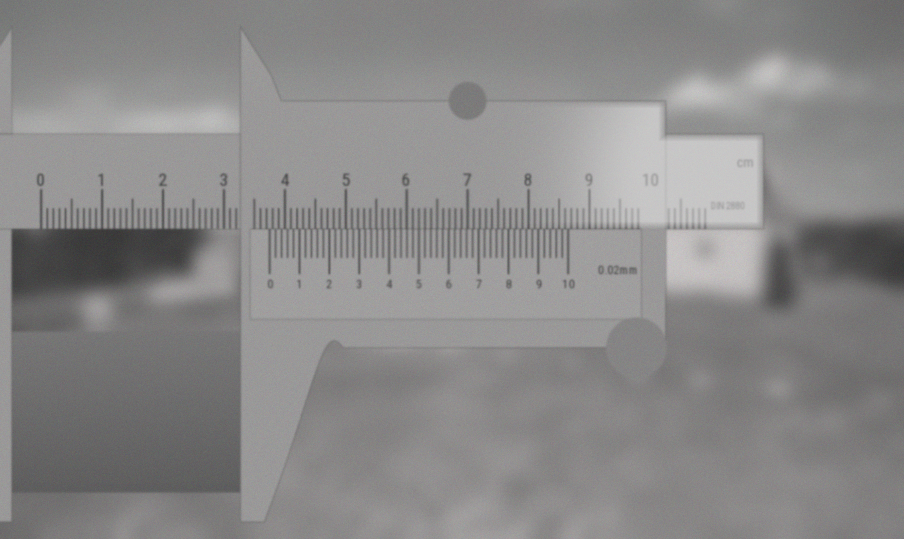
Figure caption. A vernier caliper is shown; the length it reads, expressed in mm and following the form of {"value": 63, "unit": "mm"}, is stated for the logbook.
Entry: {"value": 37.5, "unit": "mm"}
